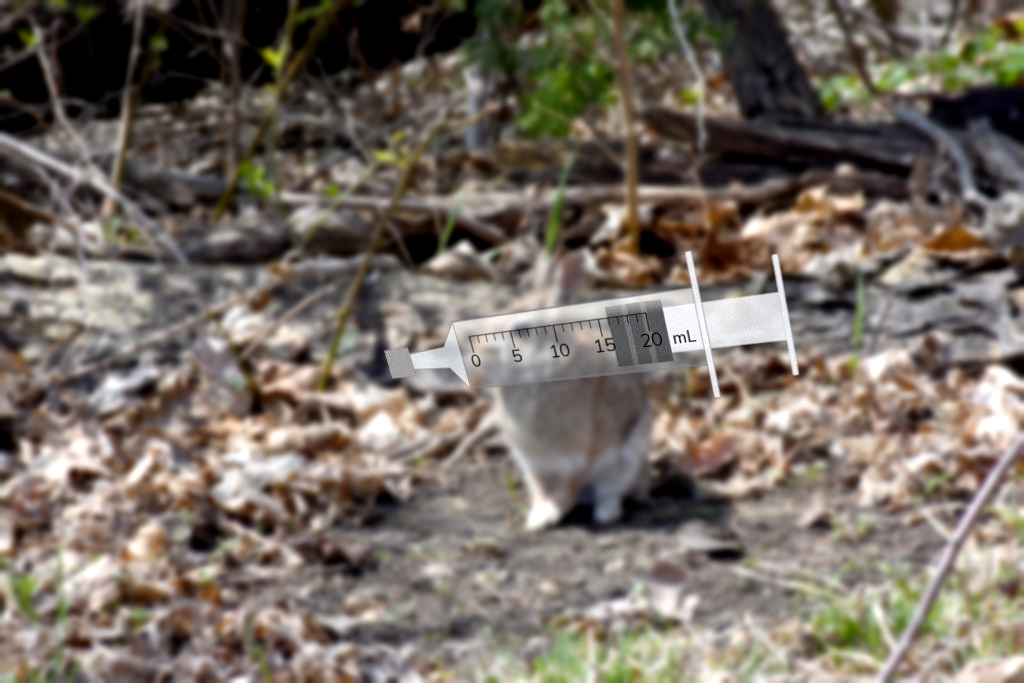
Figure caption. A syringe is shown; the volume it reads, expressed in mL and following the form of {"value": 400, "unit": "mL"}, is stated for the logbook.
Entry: {"value": 16, "unit": "mL"}
